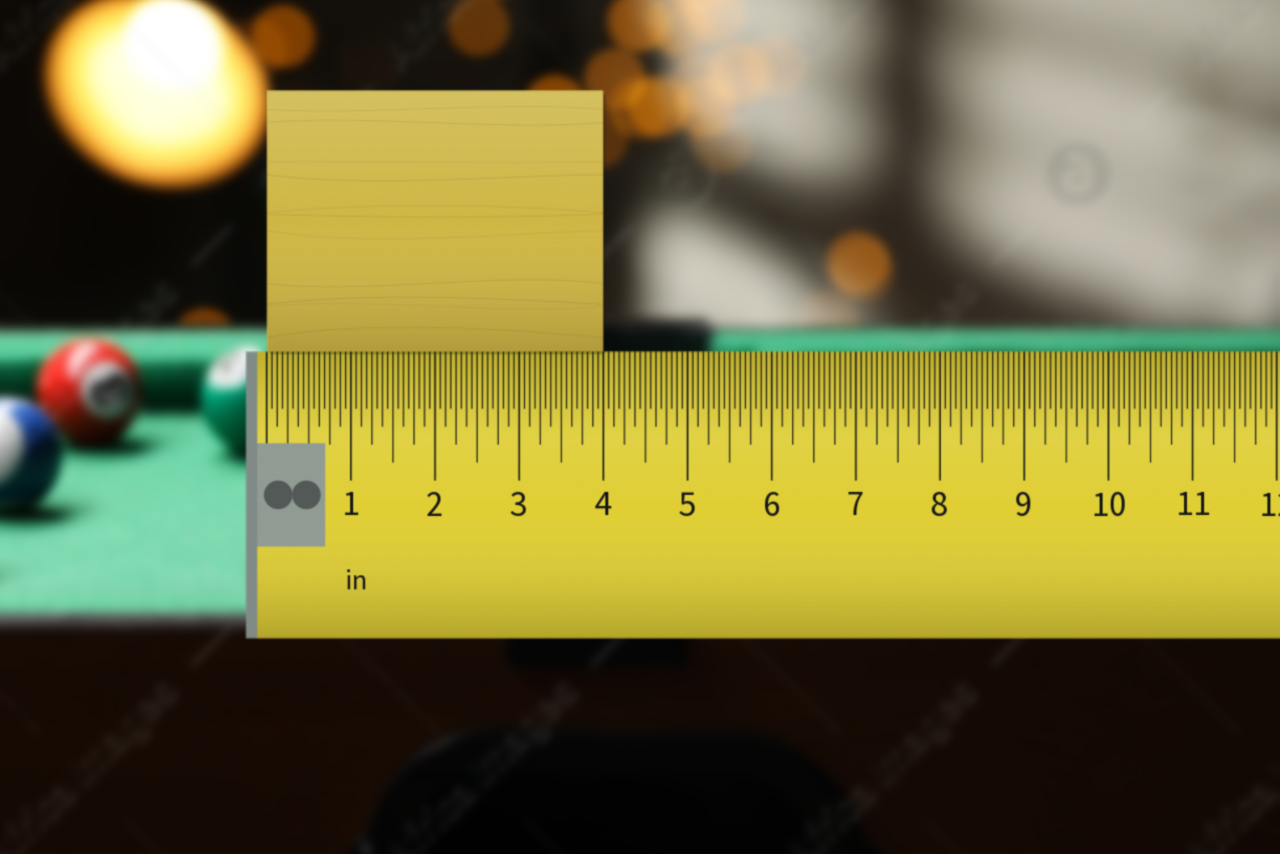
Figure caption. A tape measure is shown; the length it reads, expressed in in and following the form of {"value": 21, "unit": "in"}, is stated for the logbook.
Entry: {"value": 4, "unit": "in"}
